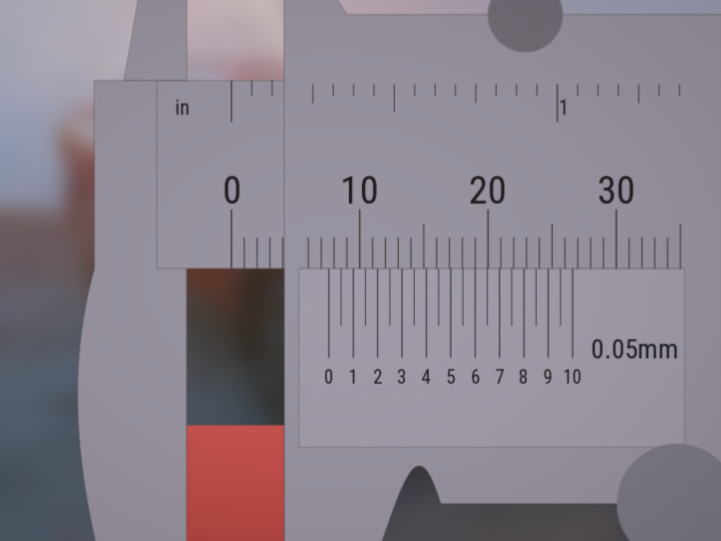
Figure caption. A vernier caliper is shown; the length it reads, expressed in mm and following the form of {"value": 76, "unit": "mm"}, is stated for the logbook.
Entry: {"value": 7.6, "unit": "mm"}
